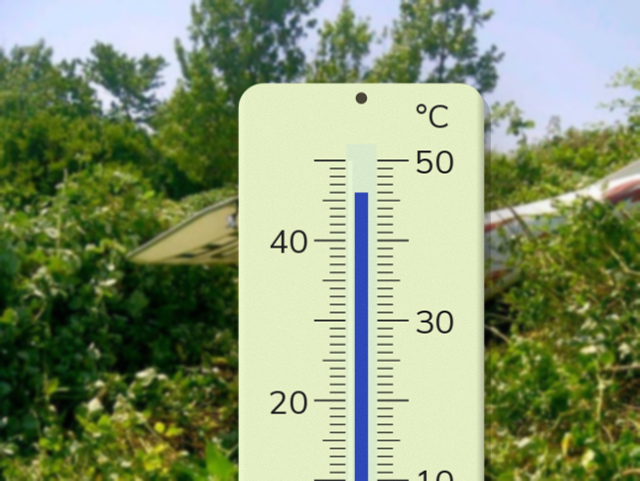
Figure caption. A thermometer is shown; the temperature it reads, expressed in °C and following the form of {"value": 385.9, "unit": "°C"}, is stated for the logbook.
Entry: {"value": 46, "unit": "°C"}
